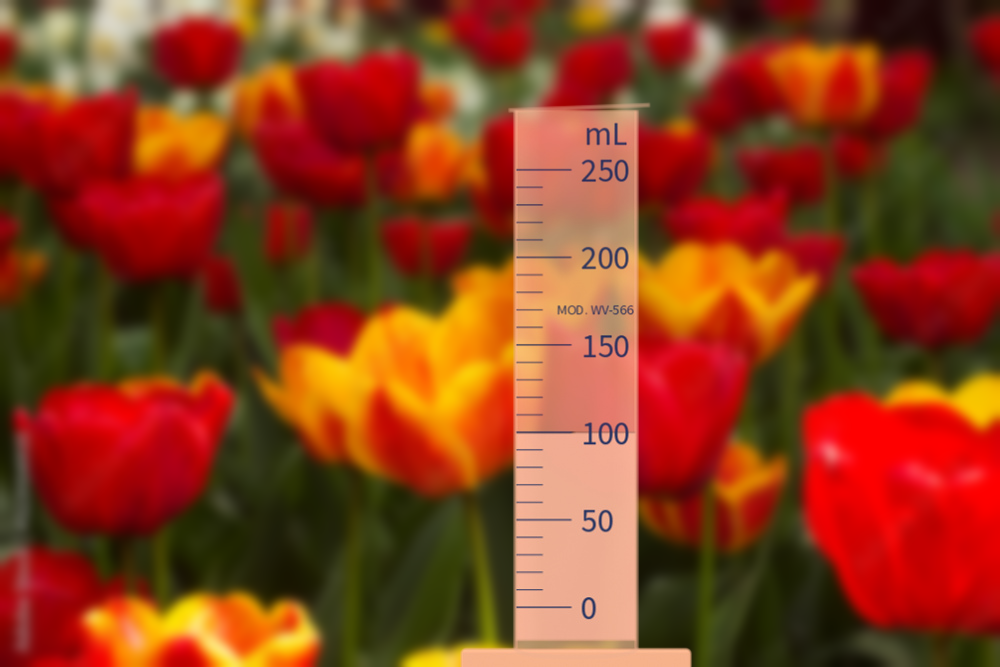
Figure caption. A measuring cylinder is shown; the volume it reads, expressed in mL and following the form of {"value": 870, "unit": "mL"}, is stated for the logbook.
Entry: {"value": 100, "unit": "mL"}
